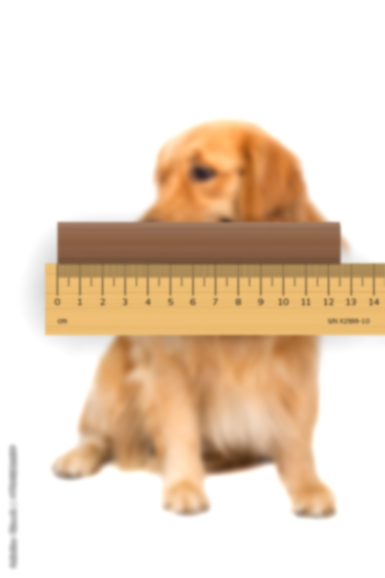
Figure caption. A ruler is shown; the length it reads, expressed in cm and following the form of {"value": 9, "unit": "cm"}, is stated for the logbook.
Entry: {"value": 12.5, "unit": "cm"}
